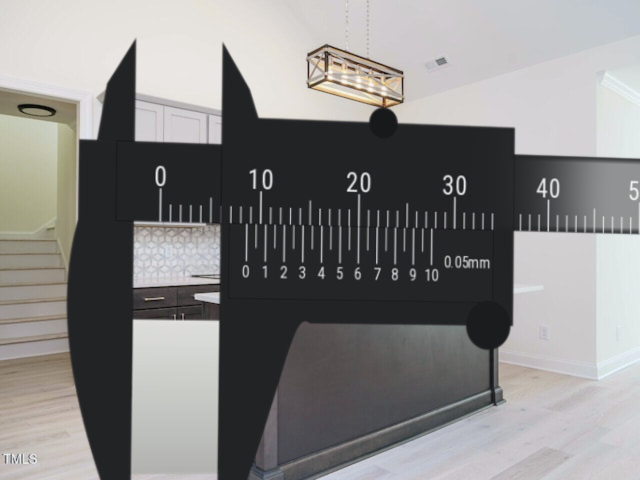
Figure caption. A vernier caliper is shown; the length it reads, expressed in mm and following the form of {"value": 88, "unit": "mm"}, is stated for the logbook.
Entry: {"value": 8.6, "unit": "mm"}
